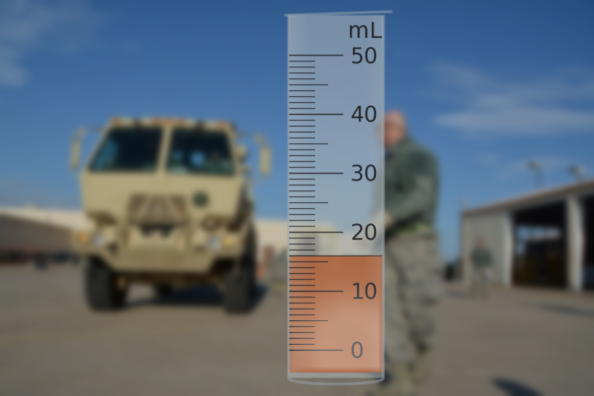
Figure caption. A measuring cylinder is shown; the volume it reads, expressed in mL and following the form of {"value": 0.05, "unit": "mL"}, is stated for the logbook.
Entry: {"value": 16, "unit": "mL"}
